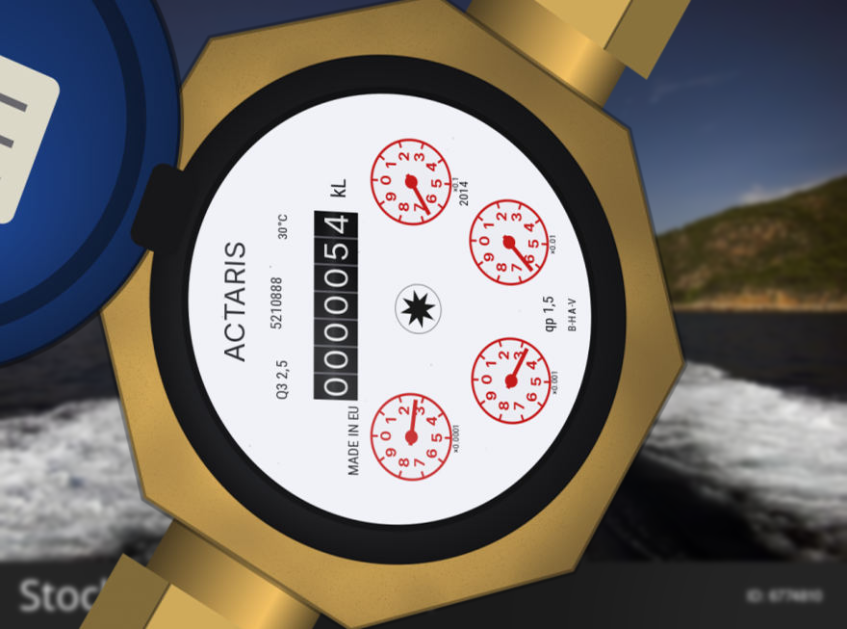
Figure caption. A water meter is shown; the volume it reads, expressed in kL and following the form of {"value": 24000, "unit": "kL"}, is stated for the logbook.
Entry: {"value": 54.6632, "unit": "kL"}
